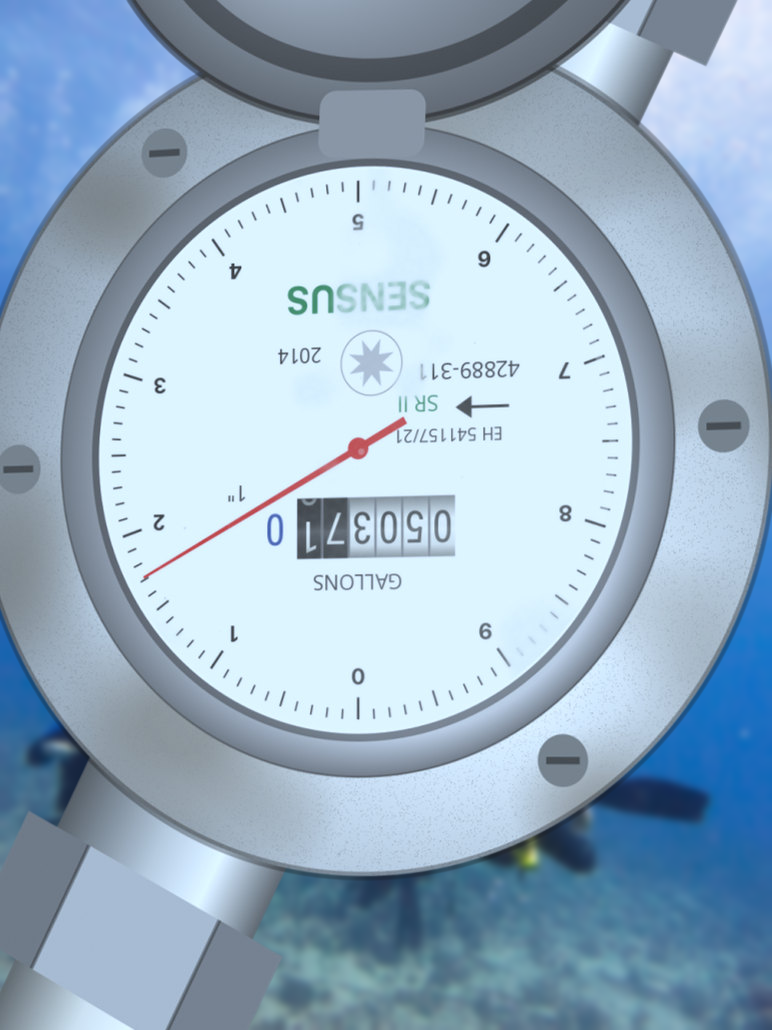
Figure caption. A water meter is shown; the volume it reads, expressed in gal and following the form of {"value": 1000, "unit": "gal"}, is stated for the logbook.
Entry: {"value": 503711.7, "unit": "gal"}
